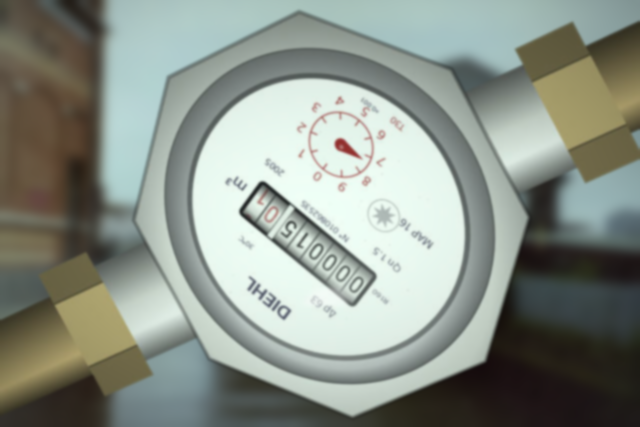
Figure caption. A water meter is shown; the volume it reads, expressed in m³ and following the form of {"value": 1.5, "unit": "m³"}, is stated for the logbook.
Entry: {"value": 15.007, "unit": "m³"}
